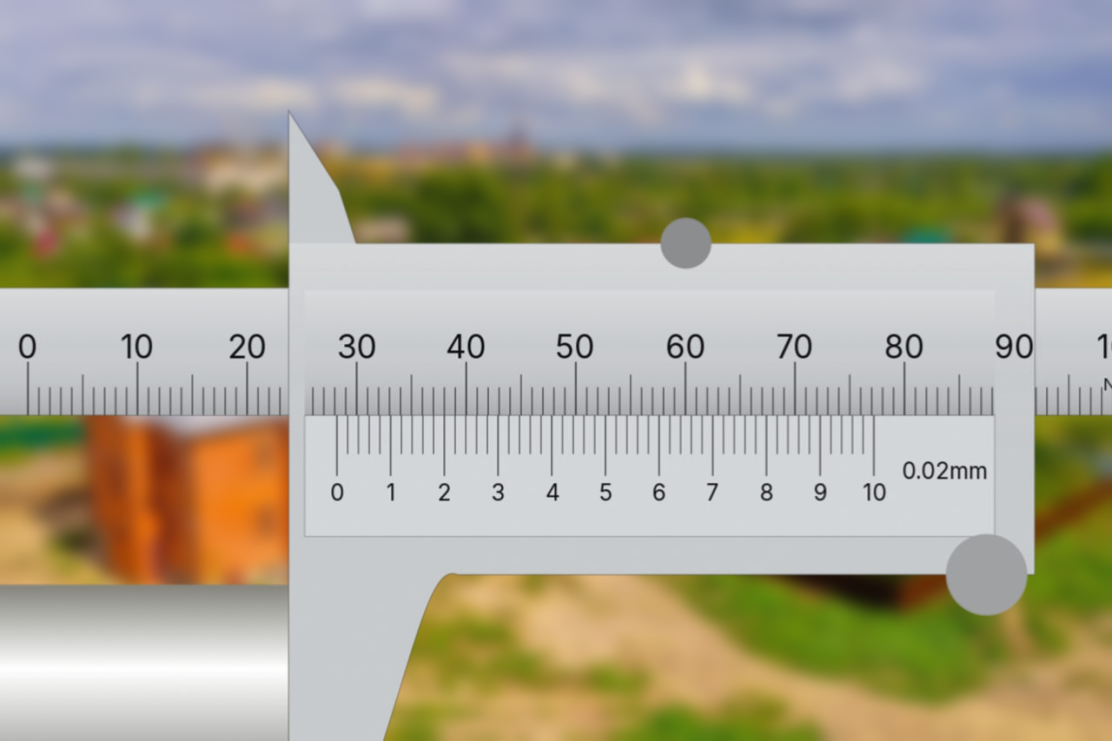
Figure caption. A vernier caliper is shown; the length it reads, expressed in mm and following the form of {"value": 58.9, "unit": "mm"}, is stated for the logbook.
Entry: {"value": 28.2, "unit": "mm"}
